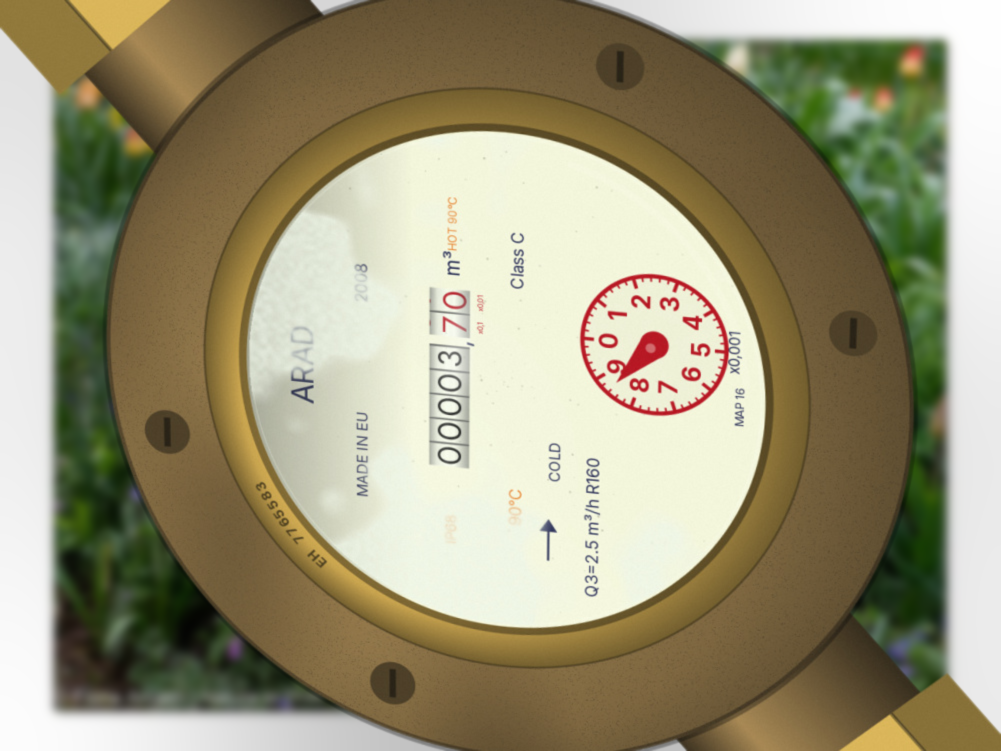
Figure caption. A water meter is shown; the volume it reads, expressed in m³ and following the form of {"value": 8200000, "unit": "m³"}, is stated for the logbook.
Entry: {"value": 3.698, "unit": "m³"}
